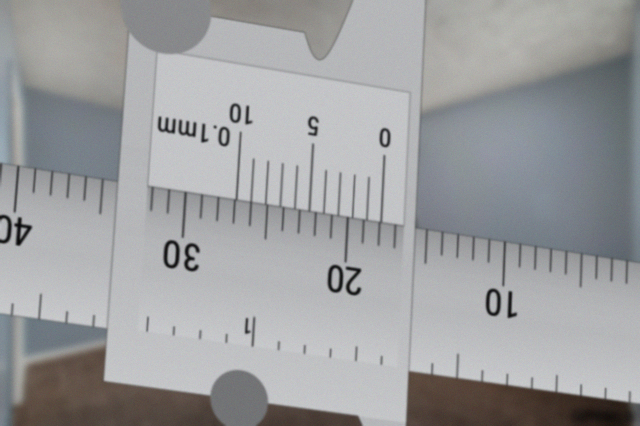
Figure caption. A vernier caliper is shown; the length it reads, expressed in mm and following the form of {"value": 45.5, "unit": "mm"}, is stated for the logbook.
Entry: {"value": 17.9, "unit": "mm"}
